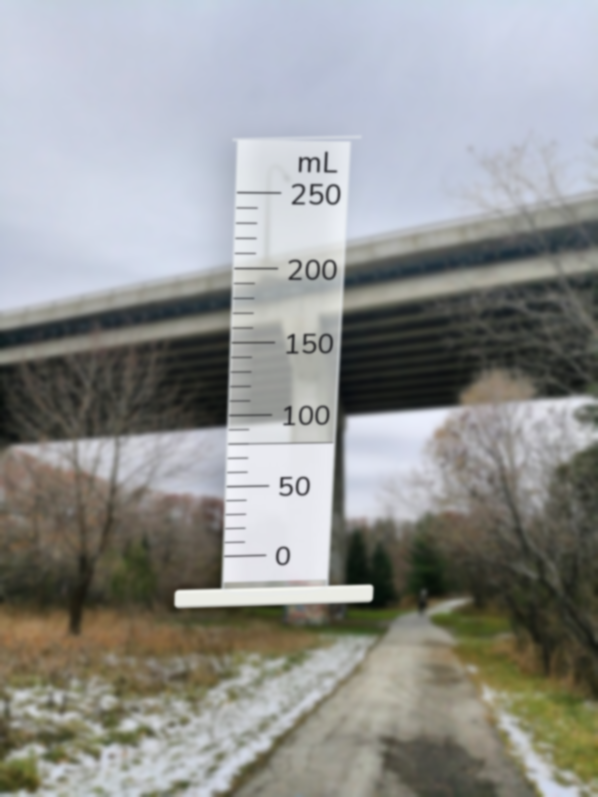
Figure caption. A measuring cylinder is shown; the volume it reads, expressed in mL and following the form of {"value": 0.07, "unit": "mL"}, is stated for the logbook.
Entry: {"value": 80, "unit": "mL"}
